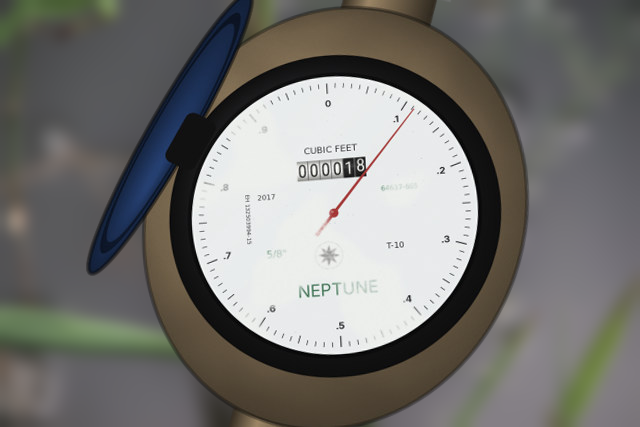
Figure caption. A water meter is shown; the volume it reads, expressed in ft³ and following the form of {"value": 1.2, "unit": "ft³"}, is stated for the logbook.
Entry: {"value": 18.11, "unit": "ft³"}
